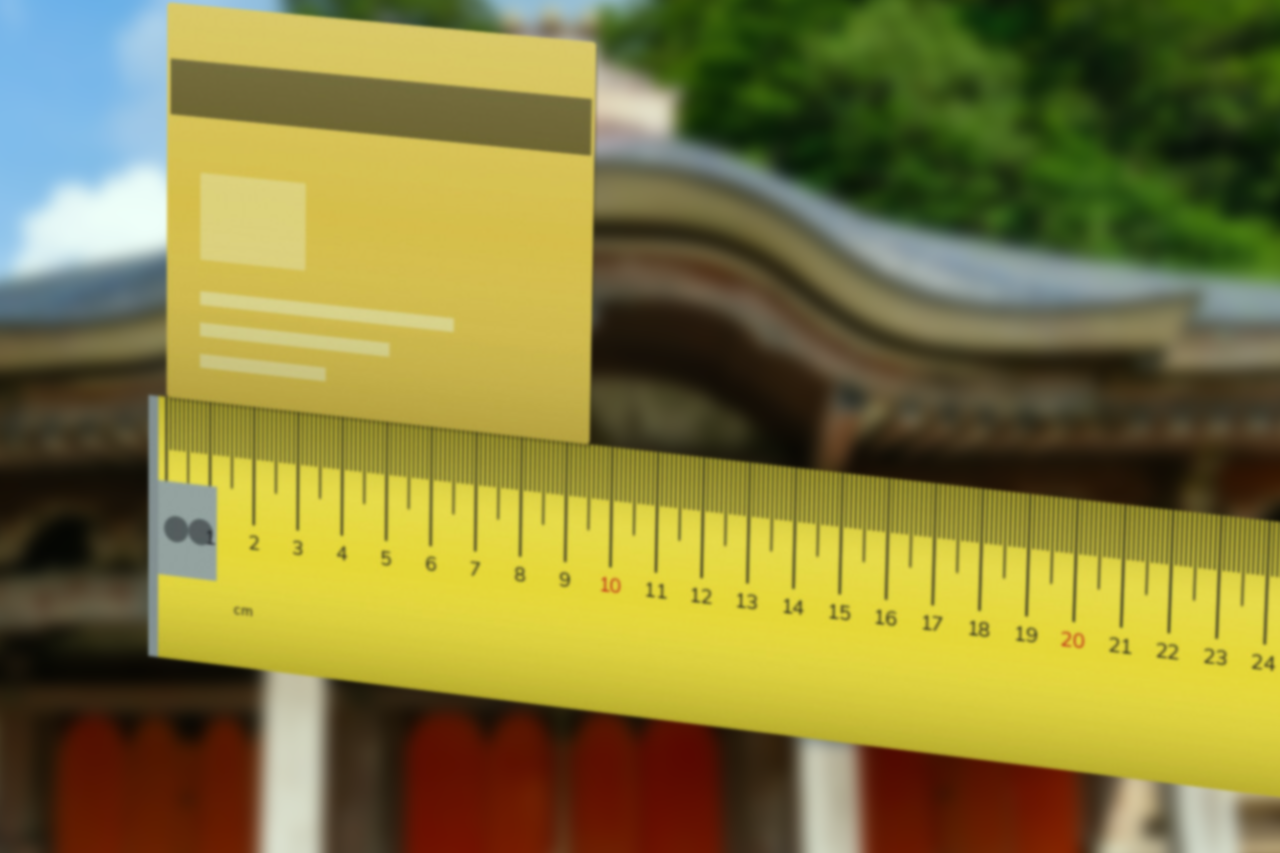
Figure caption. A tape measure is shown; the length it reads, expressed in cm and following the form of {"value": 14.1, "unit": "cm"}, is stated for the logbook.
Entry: {"value": 9.5, "unit": "cm"}
